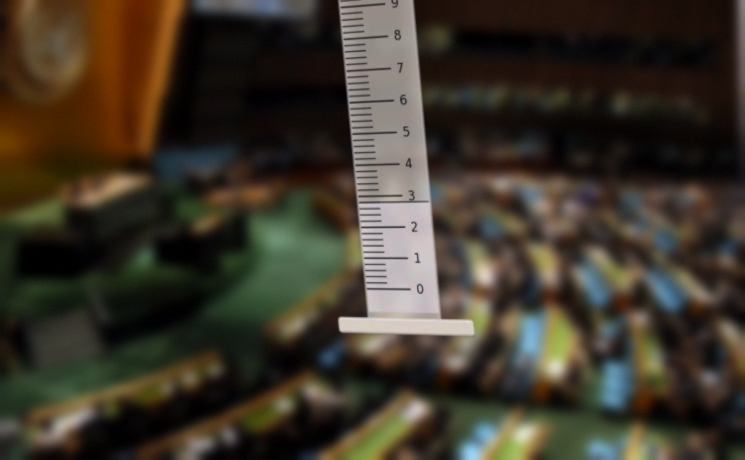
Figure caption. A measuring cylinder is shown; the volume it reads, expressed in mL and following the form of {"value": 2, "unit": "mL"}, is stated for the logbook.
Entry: {"value": 2.8, "unit": "mL"}
